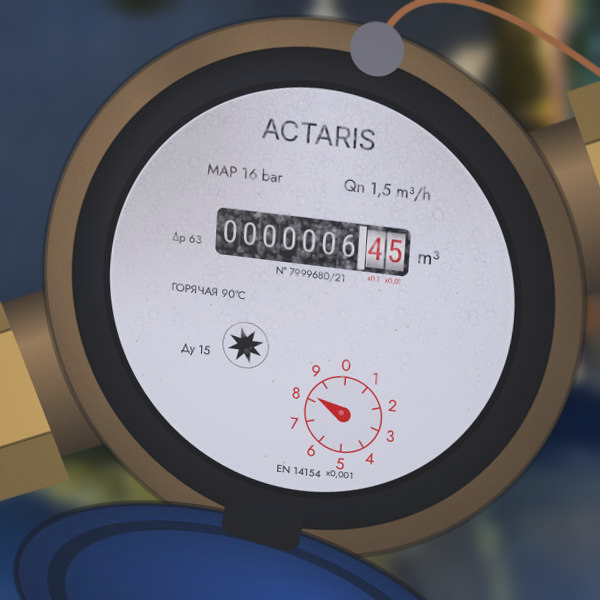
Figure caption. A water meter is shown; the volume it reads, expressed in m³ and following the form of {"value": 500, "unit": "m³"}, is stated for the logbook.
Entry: {"value": 6.458, "unit": "m³"}
